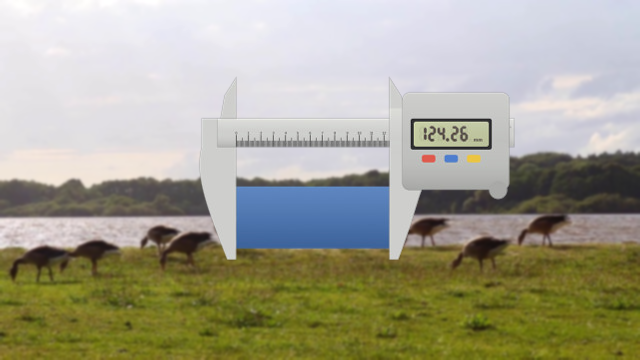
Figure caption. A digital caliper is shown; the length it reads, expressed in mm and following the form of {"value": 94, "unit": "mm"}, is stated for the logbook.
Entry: {"value": 124.26, "unit": "mm"}
